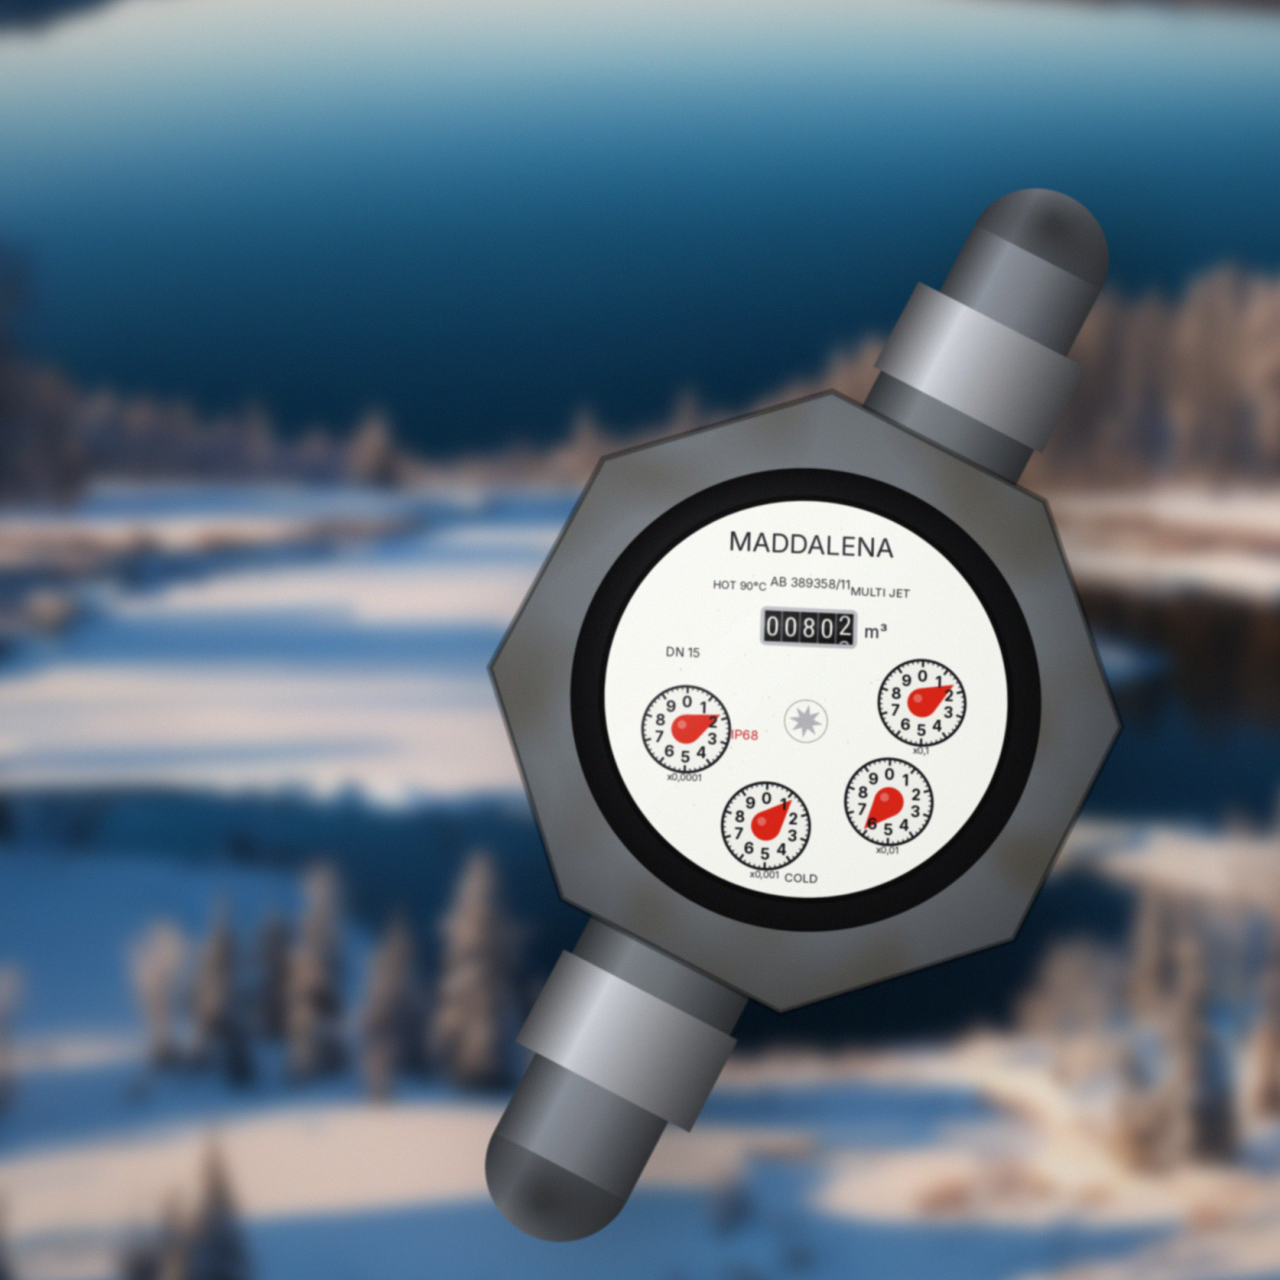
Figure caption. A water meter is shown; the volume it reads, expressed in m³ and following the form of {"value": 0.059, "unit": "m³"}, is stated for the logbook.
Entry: {"value": 802.1611, "unit": "m³"}
